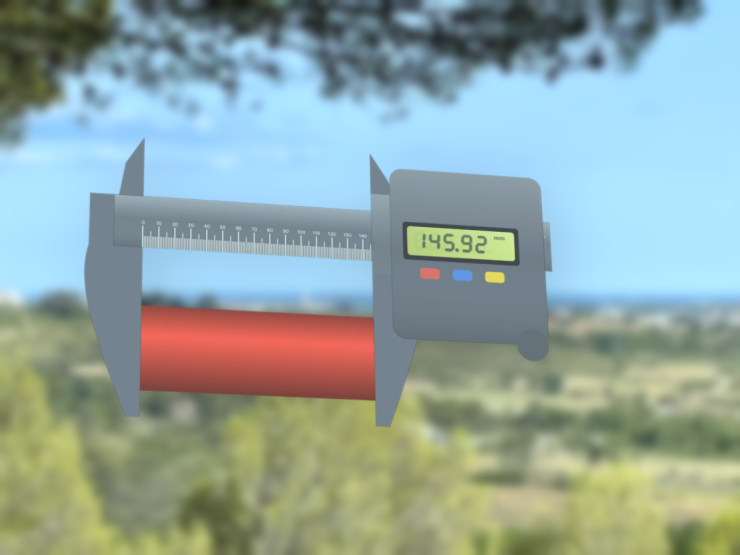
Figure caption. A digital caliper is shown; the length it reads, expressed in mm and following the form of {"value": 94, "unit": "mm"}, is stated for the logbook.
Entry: {"value": 145.92, "unit": "mm"}
